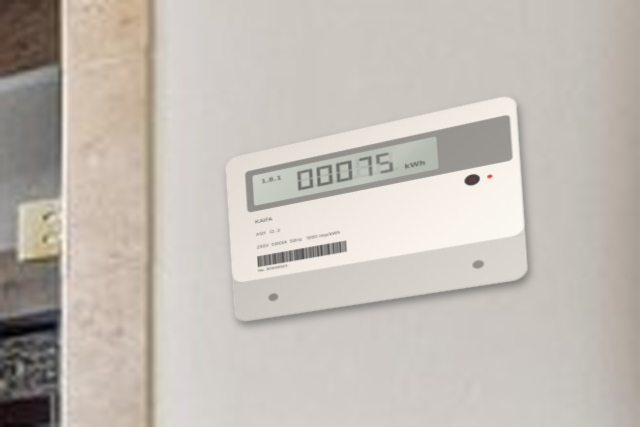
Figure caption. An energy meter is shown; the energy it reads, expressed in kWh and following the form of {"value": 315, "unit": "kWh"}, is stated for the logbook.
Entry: {"value": 75, "unit": "kWh"}
